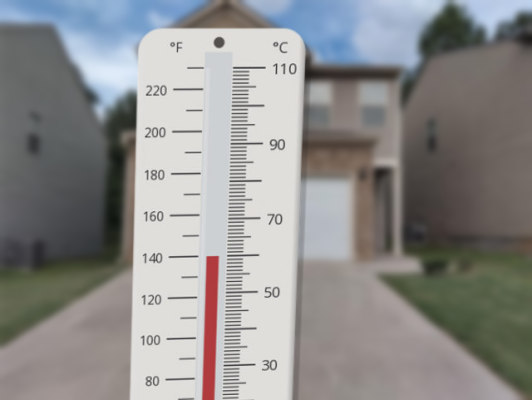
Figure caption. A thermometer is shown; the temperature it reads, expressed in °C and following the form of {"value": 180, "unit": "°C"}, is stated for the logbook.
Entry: {"value": 60, "unit": "°C"}
